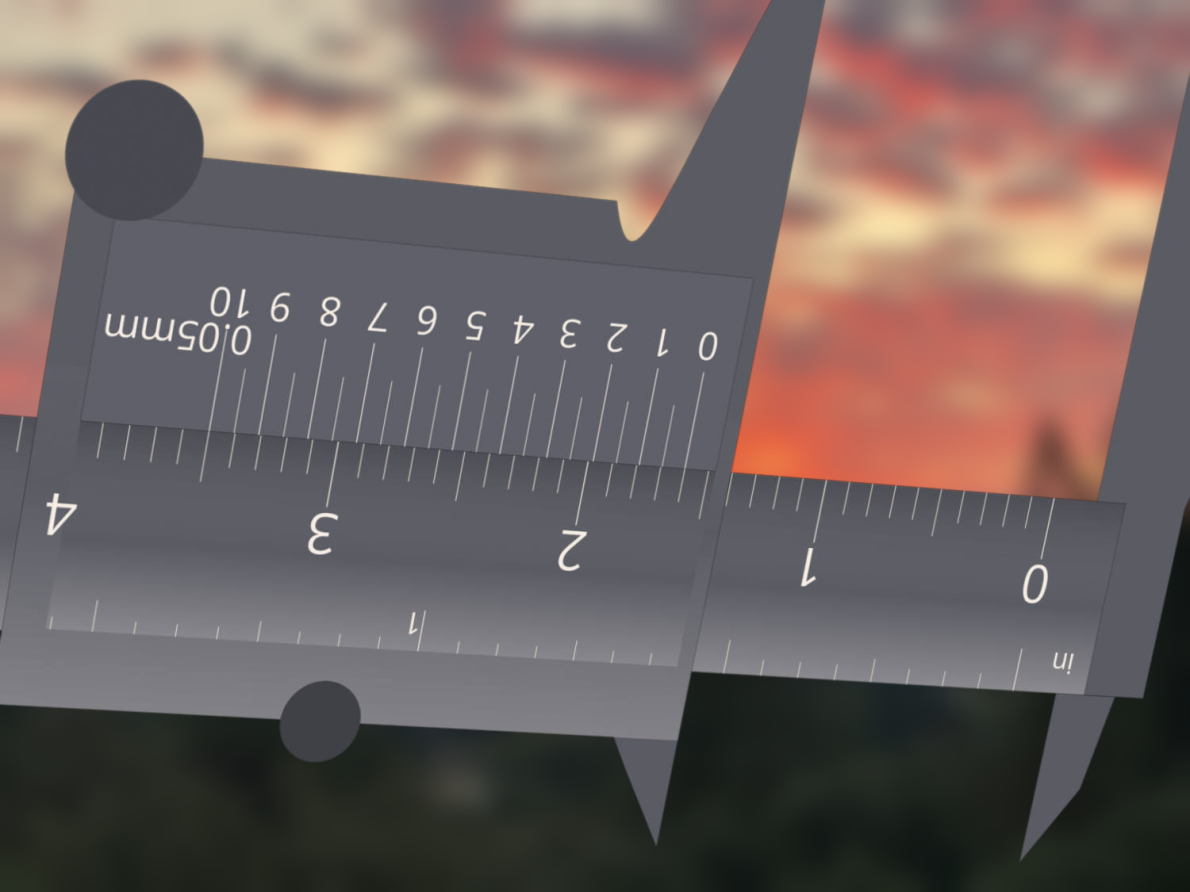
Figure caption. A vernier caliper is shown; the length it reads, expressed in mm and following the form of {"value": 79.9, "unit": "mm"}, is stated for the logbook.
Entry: {"value": 16.00, "unit": "mm"}
